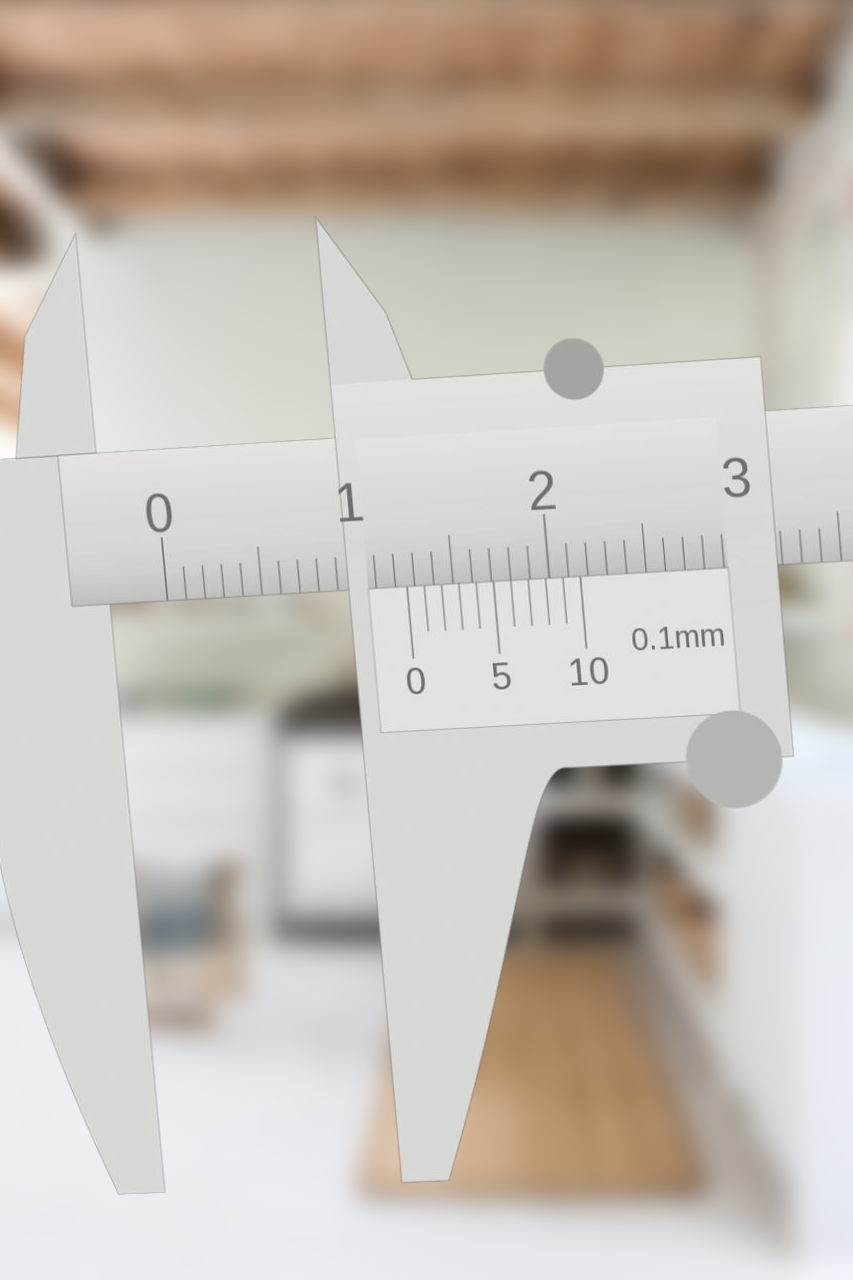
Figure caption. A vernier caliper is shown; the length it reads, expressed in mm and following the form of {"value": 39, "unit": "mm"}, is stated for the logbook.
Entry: {"value": 12.6, "unit": "mm"}
